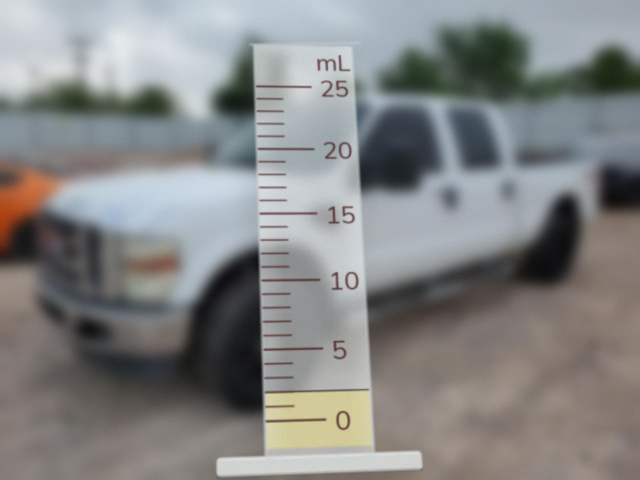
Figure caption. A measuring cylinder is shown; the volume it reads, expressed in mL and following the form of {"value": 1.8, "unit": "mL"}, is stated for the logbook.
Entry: {"value": 2, "unit": "mL"}
